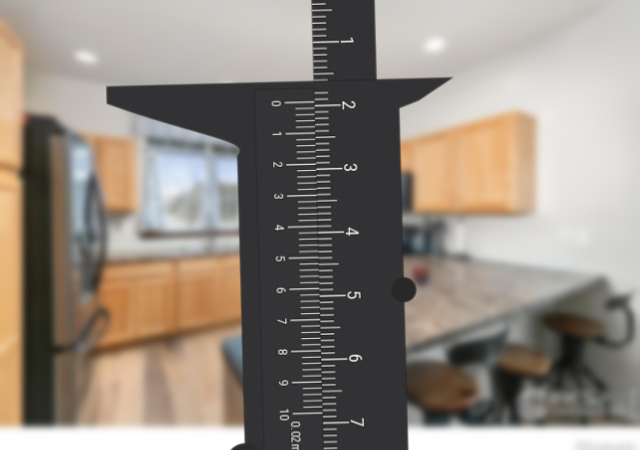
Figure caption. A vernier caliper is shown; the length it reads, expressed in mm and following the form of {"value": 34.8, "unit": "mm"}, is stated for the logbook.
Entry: {"value": 19.4, "unit": "mm"}
